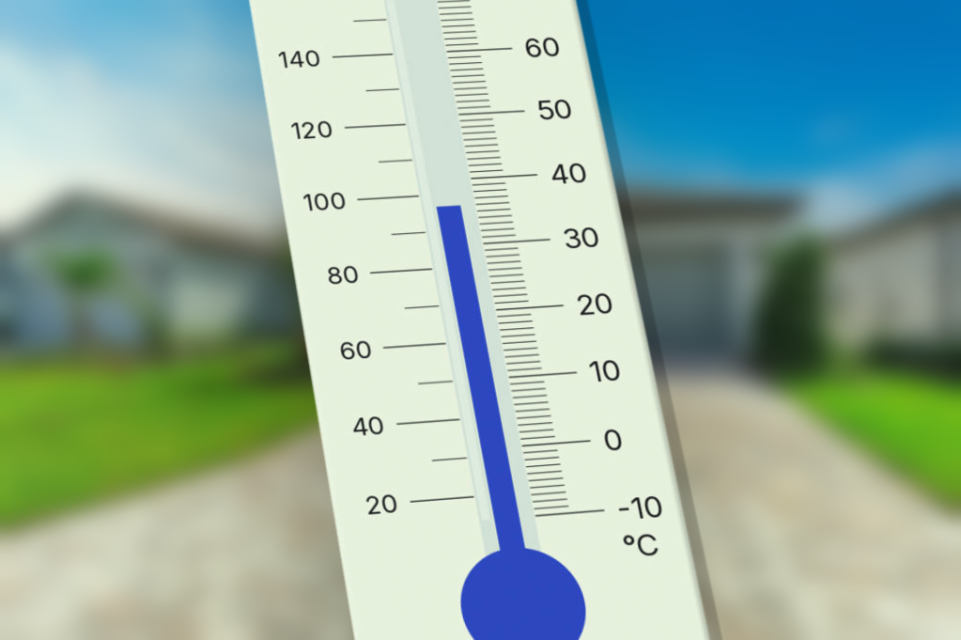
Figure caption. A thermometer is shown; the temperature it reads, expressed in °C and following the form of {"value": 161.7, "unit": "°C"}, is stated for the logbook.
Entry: {"value": 36, "unit": "°C"}
